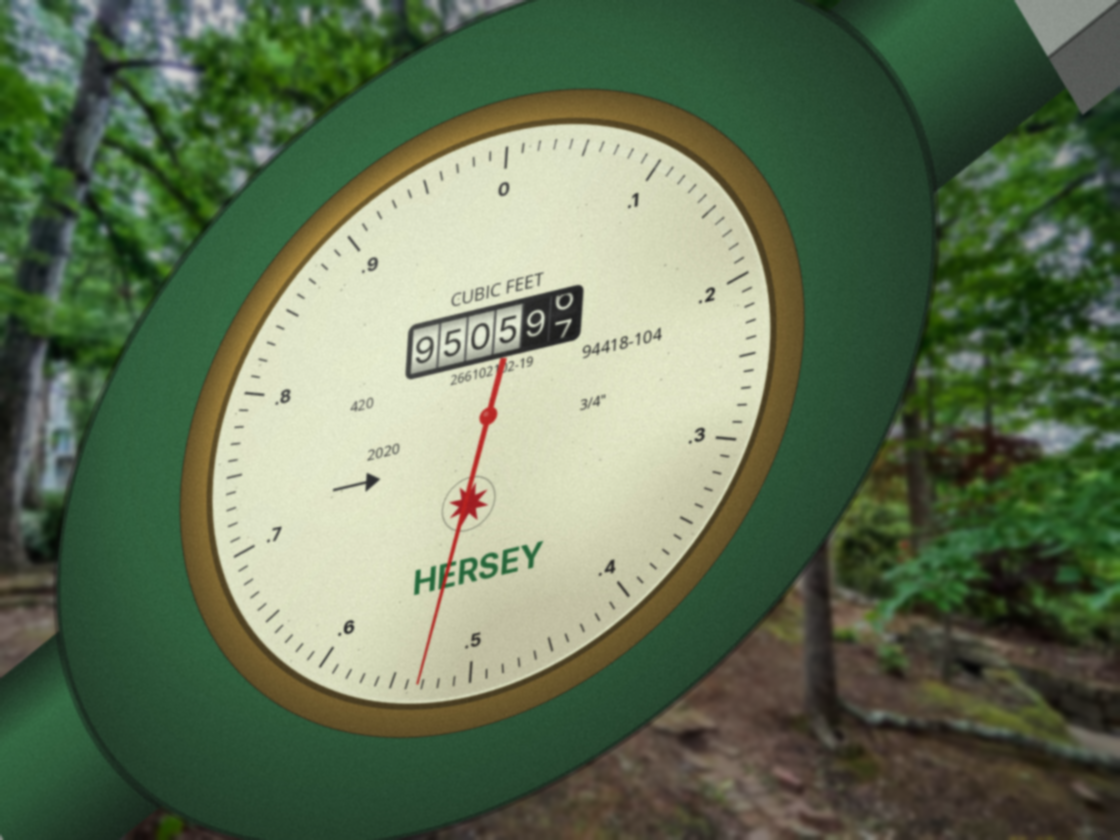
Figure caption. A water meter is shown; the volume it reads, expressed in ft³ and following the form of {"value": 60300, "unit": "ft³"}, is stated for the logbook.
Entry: {"value": 950596.53, "unit": "ft³"}
